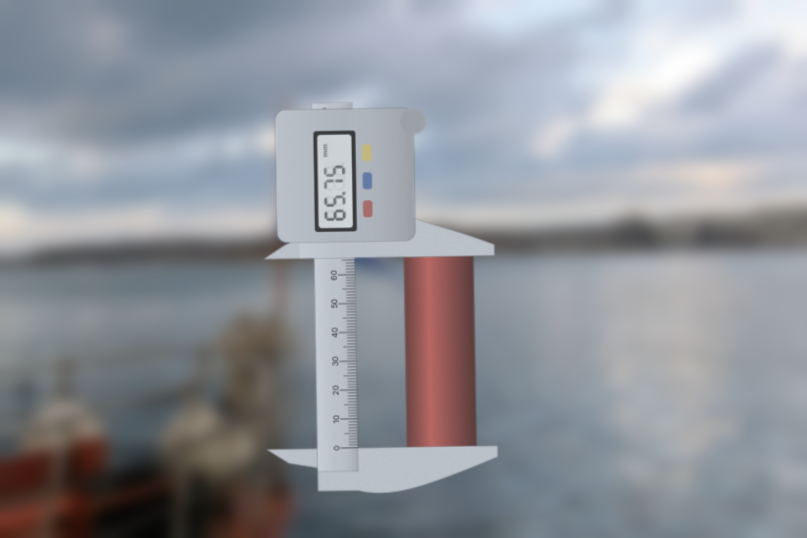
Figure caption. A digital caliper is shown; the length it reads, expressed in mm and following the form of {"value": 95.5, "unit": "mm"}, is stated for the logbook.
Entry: {"value": 65.75, "unit": "mm"}
